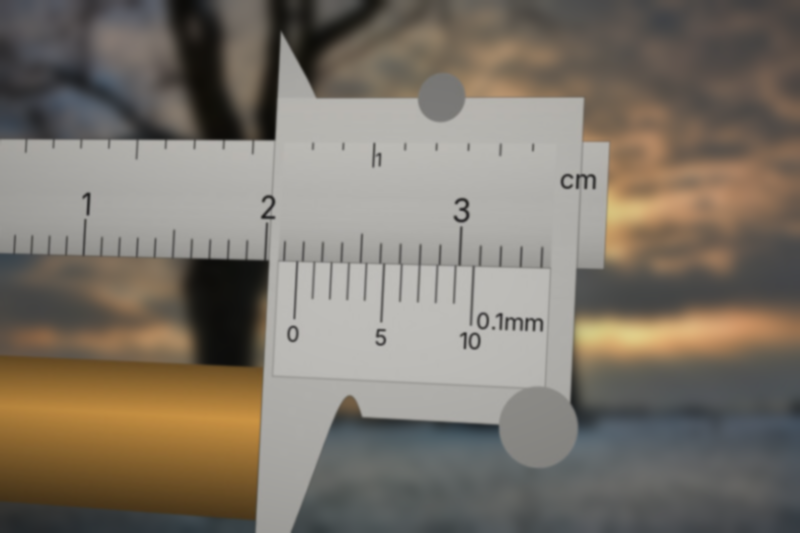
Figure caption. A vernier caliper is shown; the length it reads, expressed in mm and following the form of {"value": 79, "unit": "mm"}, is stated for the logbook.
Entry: {"value": 21.7, "unit": "mm"}
